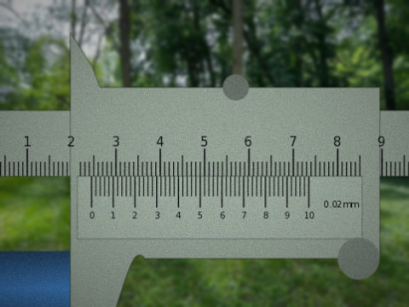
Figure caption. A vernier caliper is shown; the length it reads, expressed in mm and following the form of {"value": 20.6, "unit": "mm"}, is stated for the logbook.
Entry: {"value": 24.5, "unit": "mm"}
